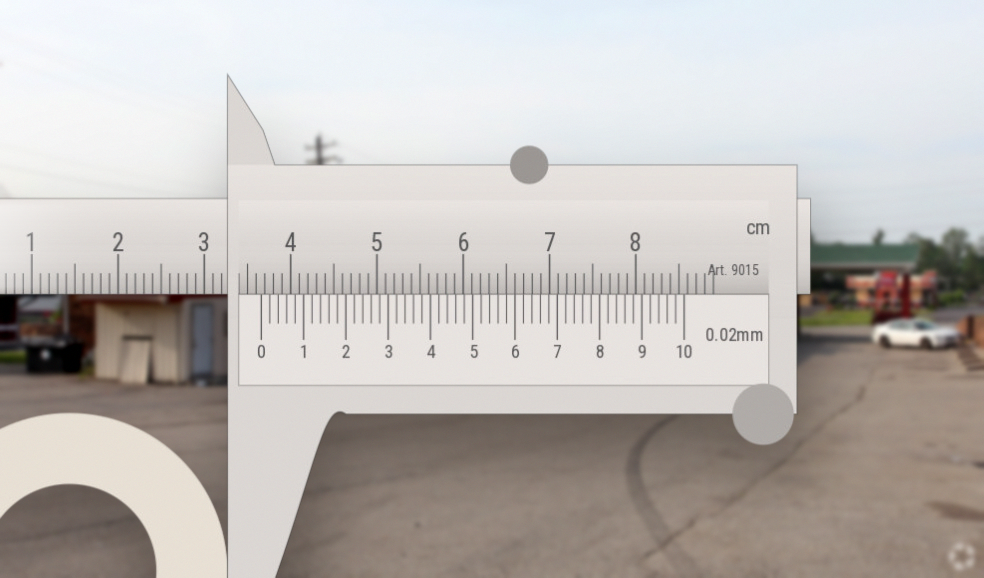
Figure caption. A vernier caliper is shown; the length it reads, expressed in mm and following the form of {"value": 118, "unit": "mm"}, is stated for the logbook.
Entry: {"value": 36.6, "unit": "mm"}
